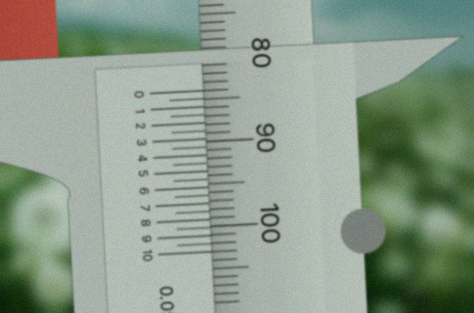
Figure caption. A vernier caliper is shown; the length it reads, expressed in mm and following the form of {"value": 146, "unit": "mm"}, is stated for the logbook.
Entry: {"value": 84.0, "unit": "mm"}
